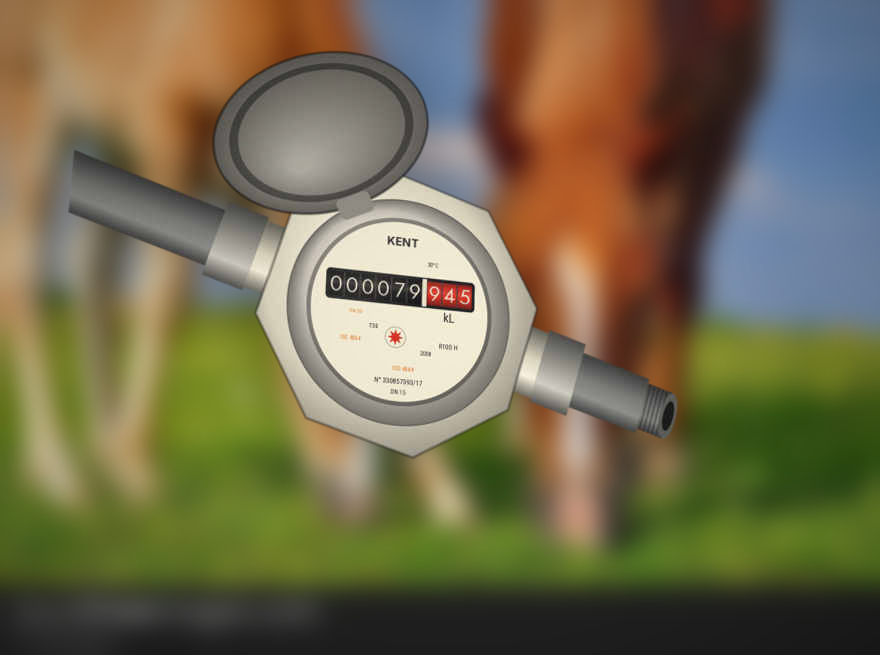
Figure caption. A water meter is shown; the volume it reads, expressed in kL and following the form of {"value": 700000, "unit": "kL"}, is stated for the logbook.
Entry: {"value": 79.945, "unit": "kL"}
